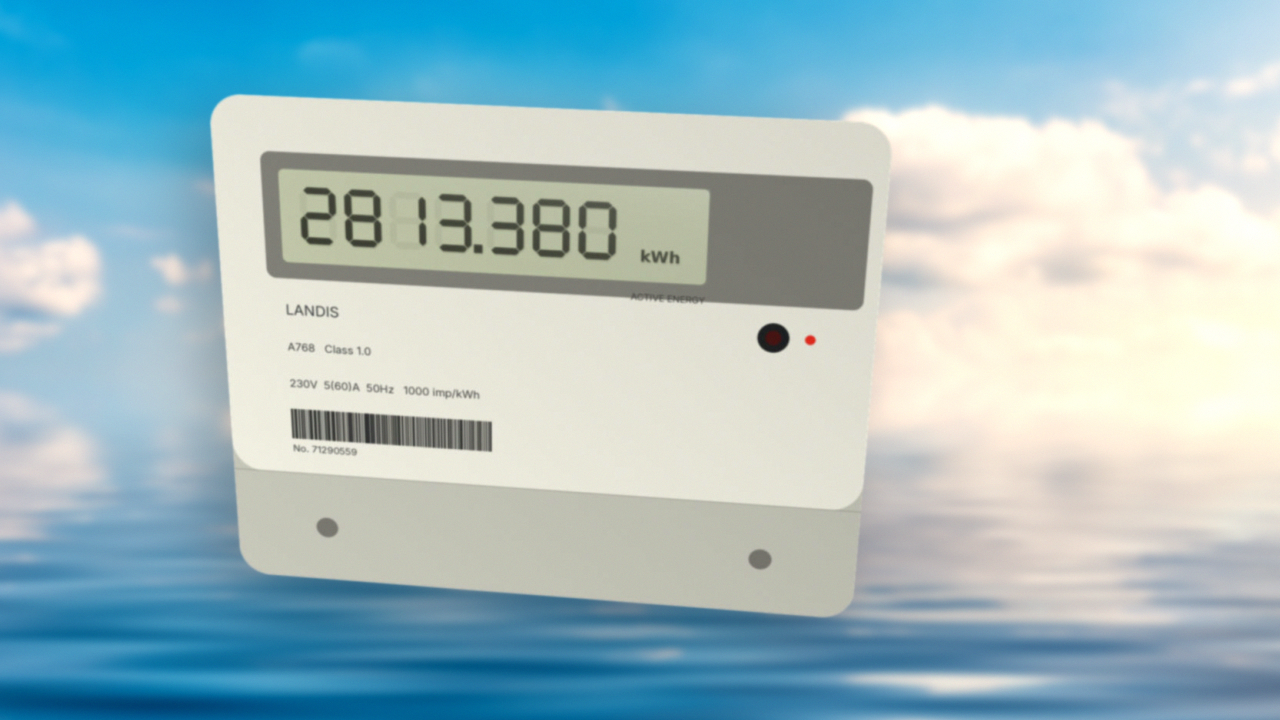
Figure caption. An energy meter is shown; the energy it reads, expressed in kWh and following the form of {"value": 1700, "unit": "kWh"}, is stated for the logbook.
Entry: {"value": 2813.380, "unit": "kWh"}
